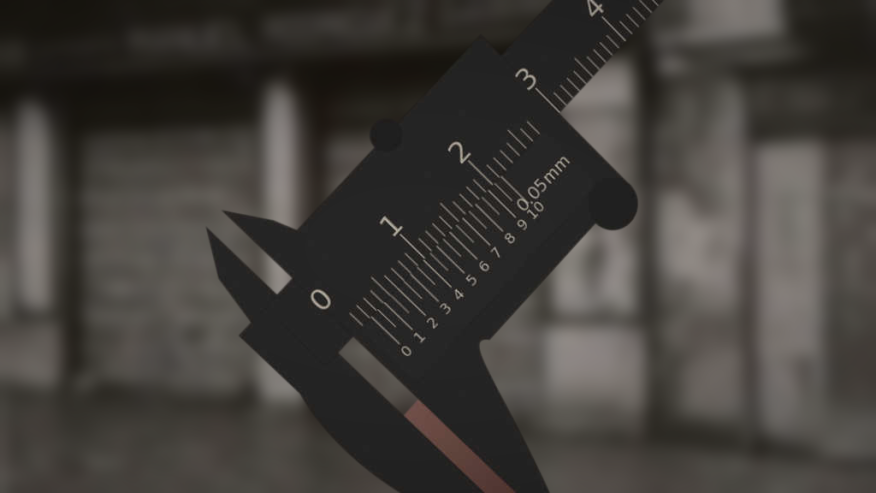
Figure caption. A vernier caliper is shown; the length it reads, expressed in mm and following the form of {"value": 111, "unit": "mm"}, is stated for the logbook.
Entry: {"value": 2.2, "unit": "mm"}
